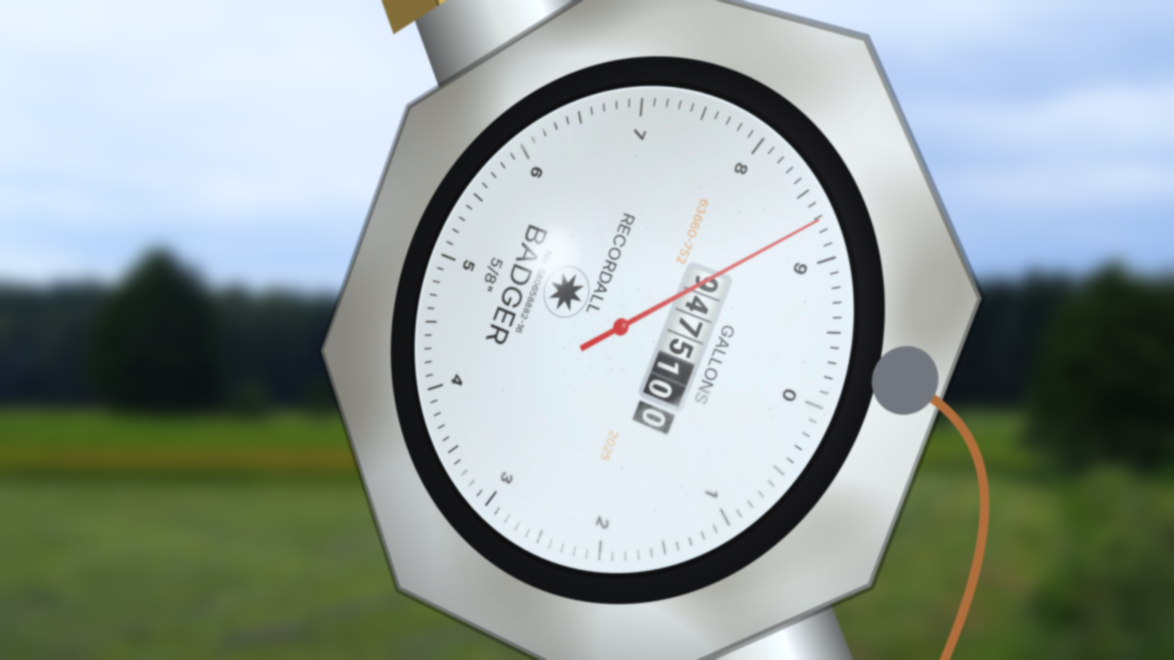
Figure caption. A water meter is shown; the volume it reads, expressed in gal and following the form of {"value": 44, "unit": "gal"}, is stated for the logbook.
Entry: {"value": 9475098.7, "unit": "gal"}
